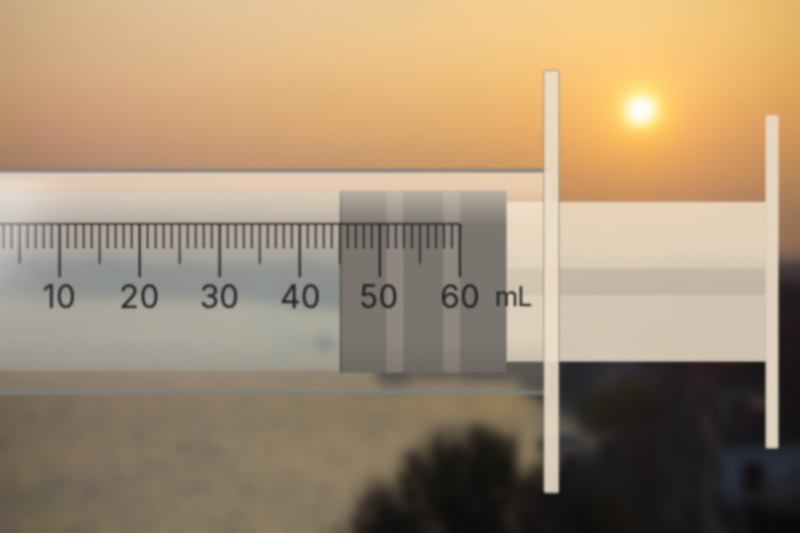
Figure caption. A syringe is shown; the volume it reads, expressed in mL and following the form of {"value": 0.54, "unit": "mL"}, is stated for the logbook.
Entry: {"value": 45, "unit": "mL"}
